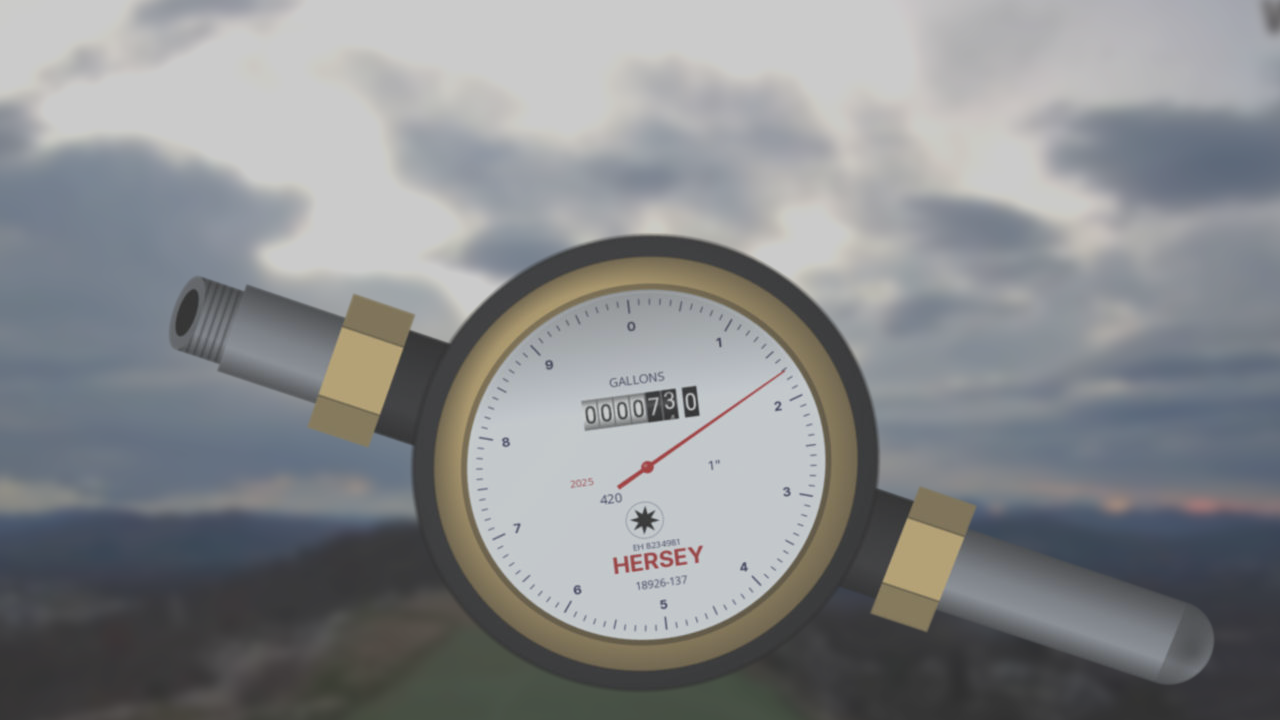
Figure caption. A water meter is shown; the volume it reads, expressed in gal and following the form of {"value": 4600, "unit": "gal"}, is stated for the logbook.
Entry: {"value": 731.7, "unit": "gal"}
